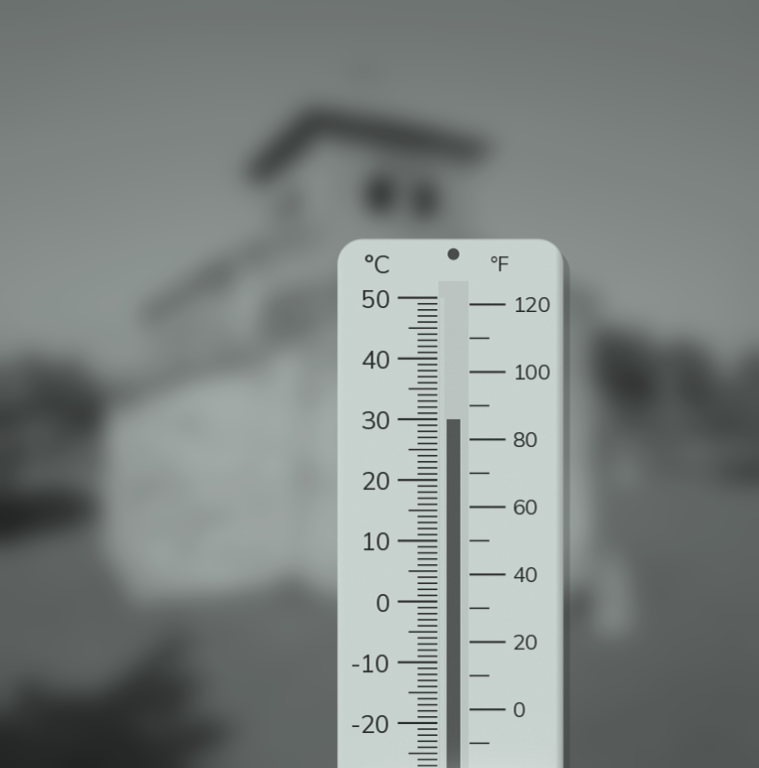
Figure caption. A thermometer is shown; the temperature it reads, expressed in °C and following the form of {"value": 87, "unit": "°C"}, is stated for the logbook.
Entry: {"value": 30, "unit": "°C"}
